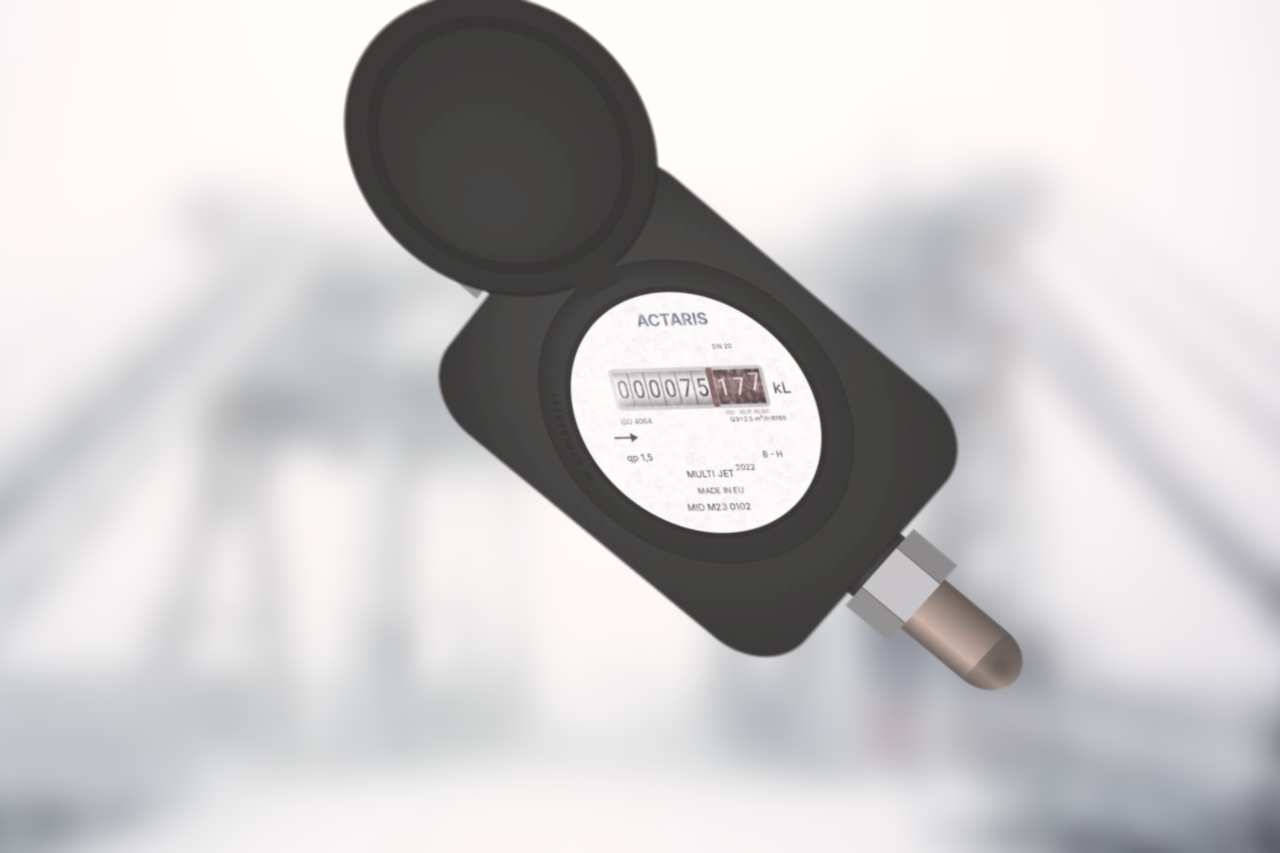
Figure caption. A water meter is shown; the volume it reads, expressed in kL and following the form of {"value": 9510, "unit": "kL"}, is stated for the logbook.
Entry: {"value": 75.177, "unit": "kL"}
